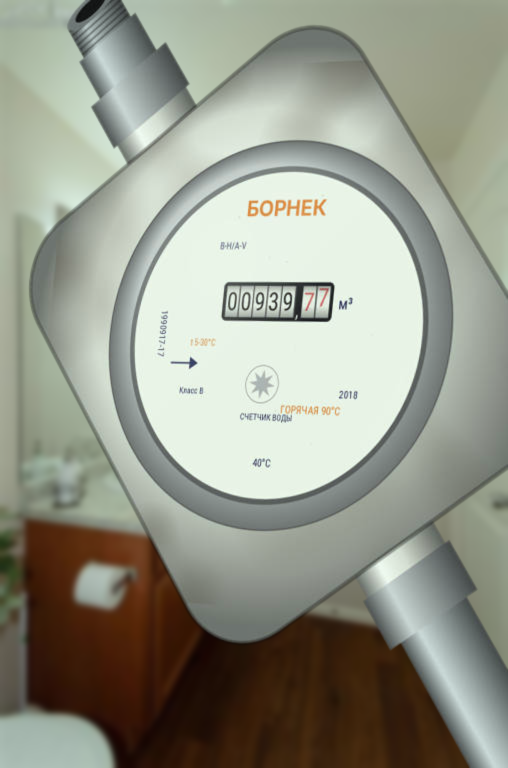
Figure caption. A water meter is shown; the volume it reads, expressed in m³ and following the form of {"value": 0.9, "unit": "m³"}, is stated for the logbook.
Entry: {"value": 939.77, "unit": "m³"}
